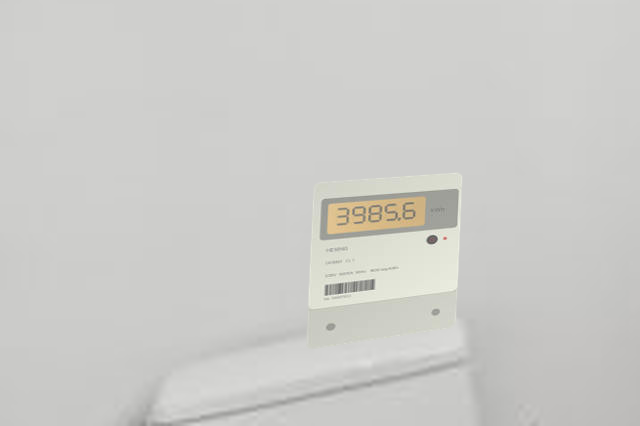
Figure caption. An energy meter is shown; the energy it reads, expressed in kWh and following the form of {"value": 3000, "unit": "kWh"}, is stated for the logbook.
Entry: {"value": 3985.6, "unit": "kWh"}
